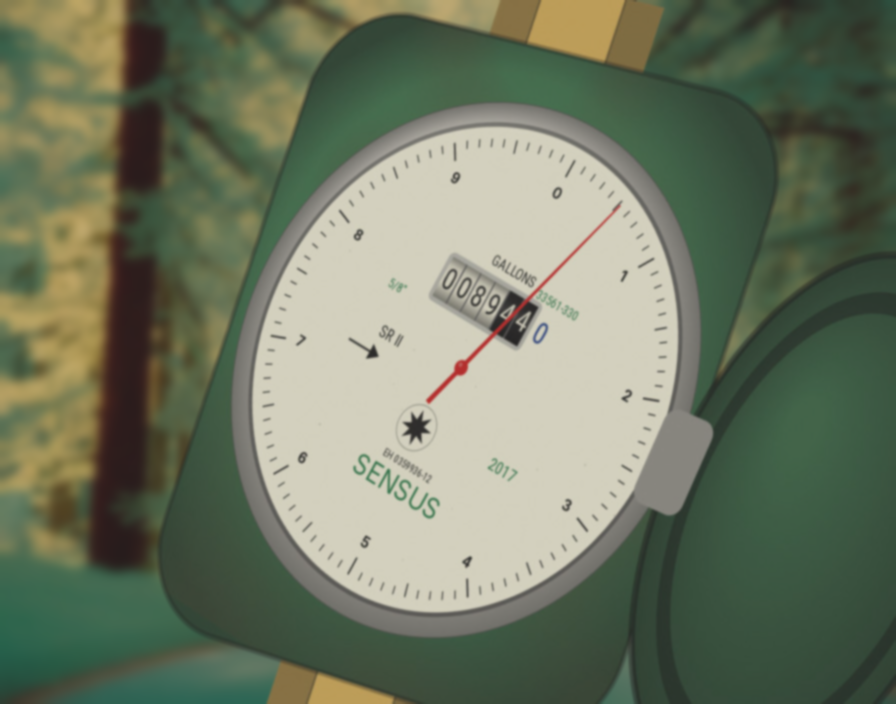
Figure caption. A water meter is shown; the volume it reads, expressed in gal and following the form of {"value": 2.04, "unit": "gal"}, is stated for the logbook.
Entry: {"value": 89440.5, "unit": "gal"}
